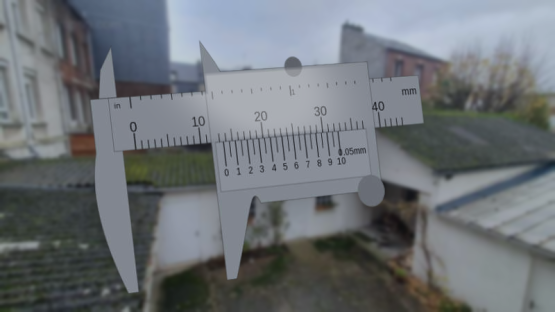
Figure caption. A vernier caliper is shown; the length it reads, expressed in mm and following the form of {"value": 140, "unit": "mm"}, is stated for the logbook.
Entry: {"value": 13.6, "unit": "mm"}
